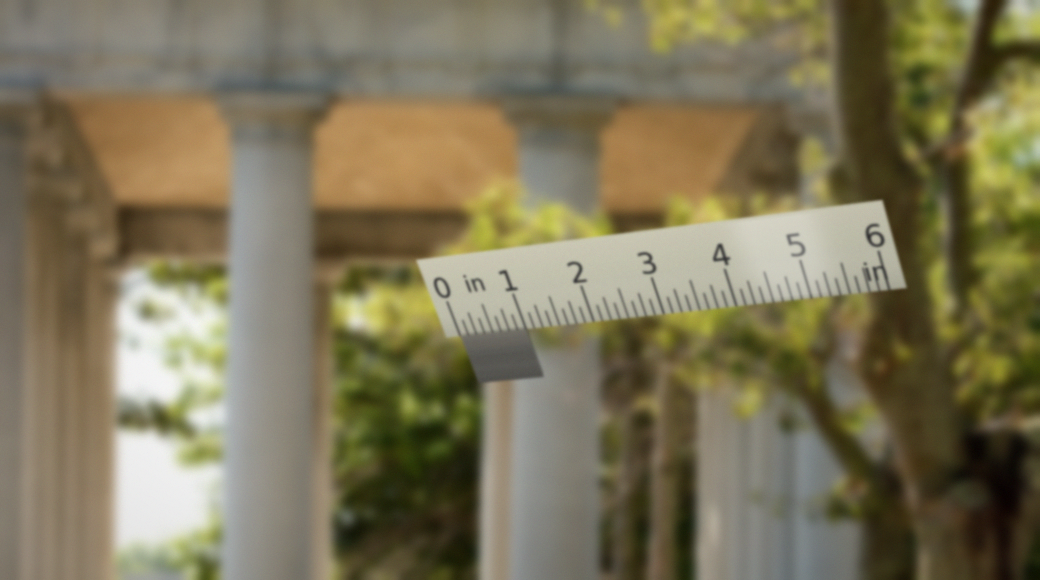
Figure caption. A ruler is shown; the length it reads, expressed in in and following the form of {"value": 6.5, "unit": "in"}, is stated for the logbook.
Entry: {"value": 1, "unit": "in"}
